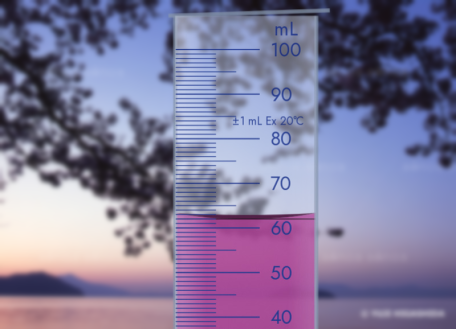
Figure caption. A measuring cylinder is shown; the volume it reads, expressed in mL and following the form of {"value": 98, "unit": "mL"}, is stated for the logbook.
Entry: {"value": 62, "unit": "mL"}
